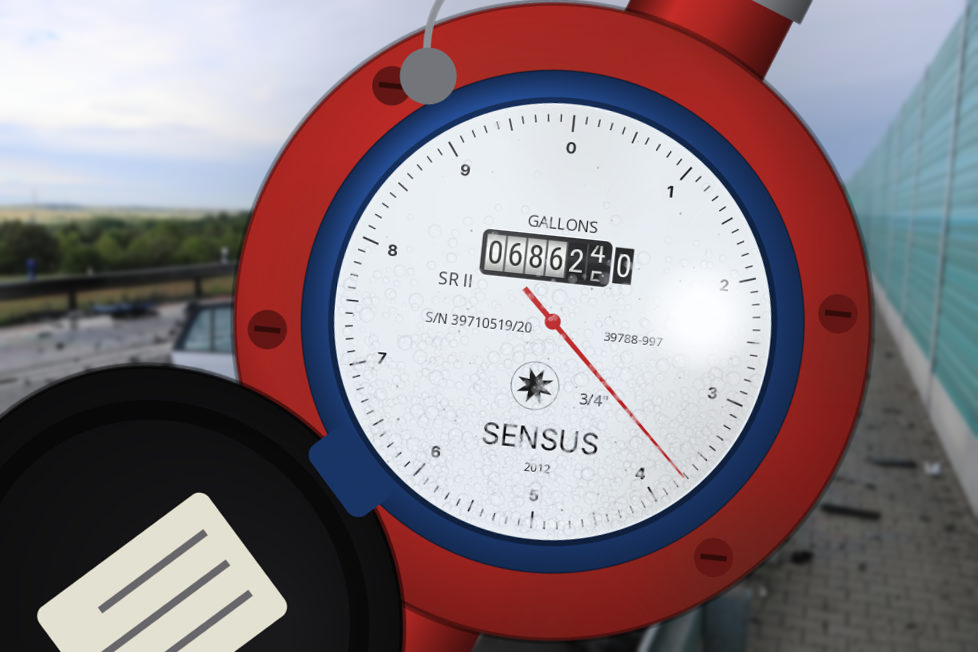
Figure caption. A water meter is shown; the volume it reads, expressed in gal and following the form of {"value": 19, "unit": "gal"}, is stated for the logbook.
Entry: {"value": 686243.7, "unit": "gal"}
